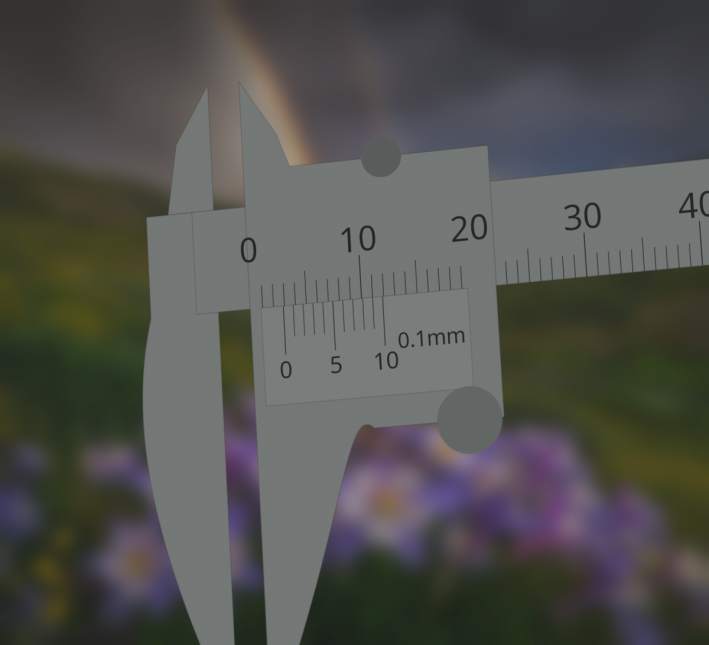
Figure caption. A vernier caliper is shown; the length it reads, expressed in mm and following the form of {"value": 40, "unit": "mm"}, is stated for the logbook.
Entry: {"value": 2.9, "unit": "mm"}
